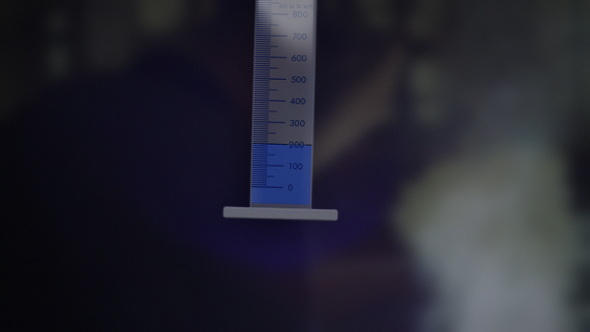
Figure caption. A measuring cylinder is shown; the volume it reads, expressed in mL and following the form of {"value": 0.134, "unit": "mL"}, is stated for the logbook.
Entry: {"value": 200, "unit": "mL"}
